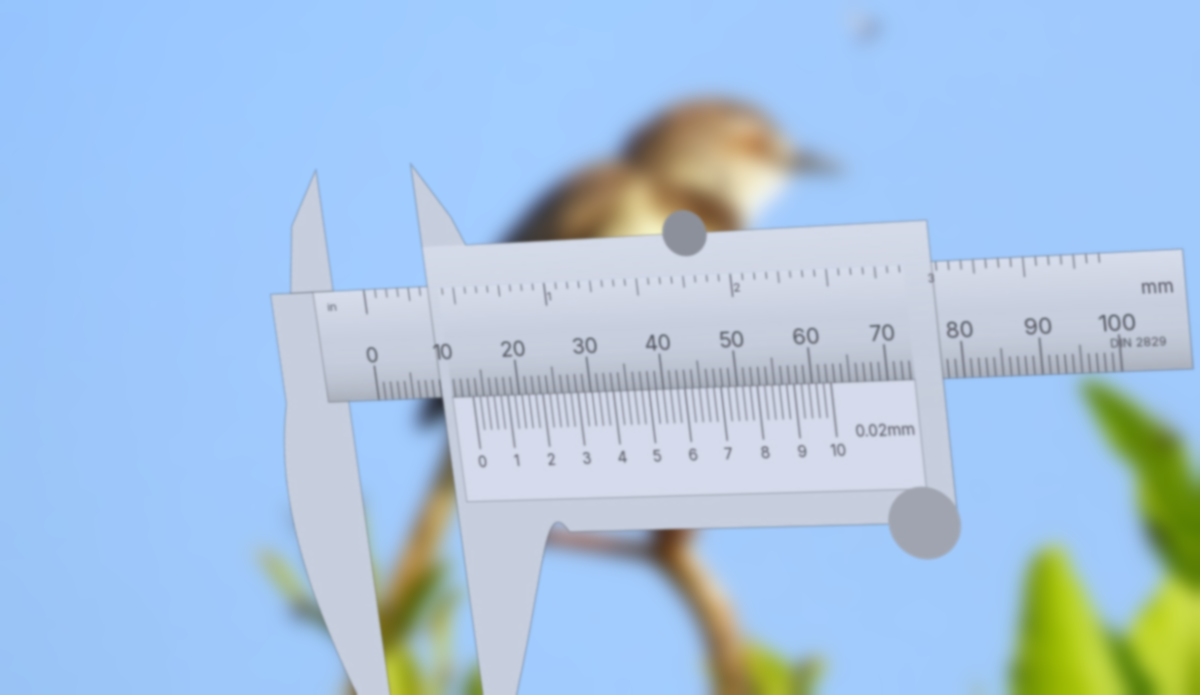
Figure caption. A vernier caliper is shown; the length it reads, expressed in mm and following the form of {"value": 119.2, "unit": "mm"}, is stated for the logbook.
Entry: {"value": 13.5, "unit": "mm"}
